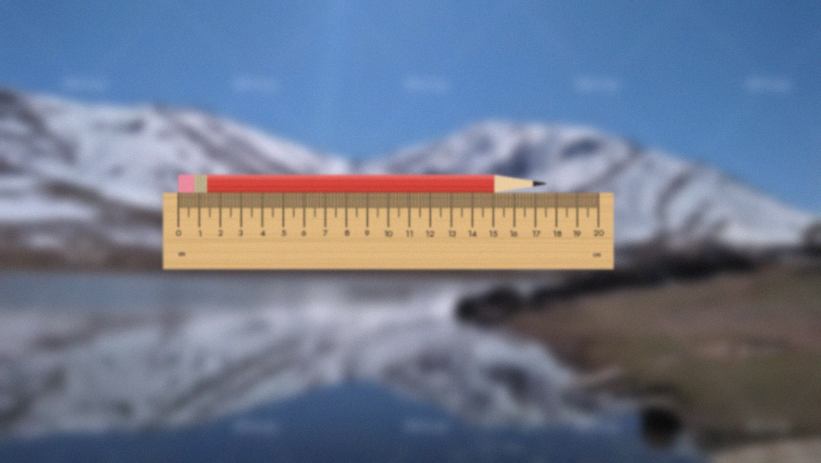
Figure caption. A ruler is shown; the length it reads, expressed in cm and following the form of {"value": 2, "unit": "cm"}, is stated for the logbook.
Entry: {"value": 17.5, "unit": "cm"}
